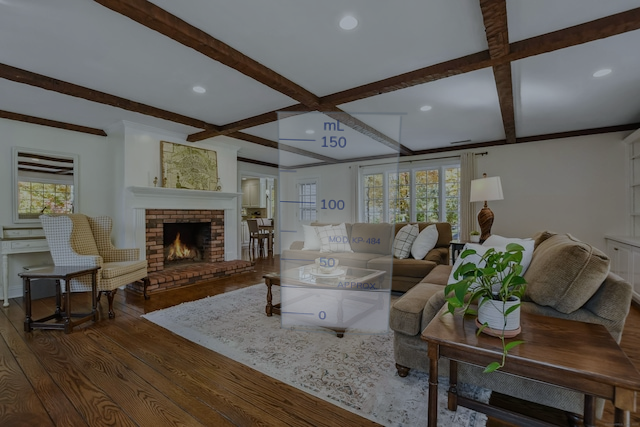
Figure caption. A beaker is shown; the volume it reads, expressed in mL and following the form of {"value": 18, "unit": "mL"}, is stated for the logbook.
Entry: {"value": 25, "unit": "mL"}
